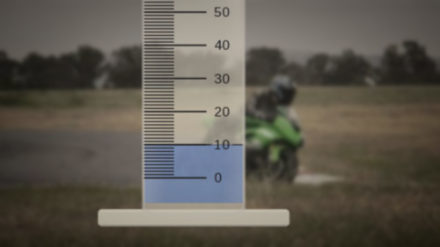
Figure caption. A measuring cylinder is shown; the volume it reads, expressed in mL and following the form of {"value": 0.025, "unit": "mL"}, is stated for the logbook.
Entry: {"value": 10, "unit": "mL"}
